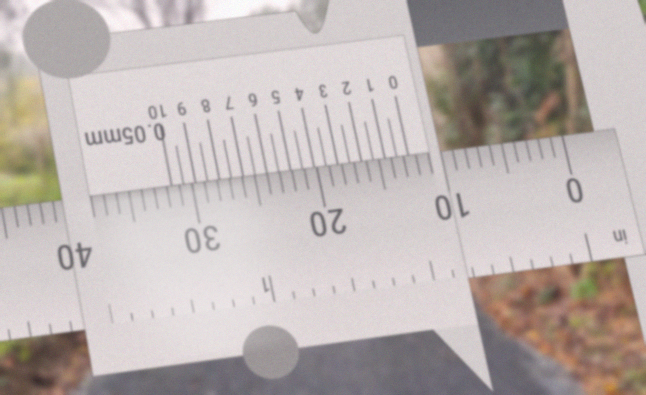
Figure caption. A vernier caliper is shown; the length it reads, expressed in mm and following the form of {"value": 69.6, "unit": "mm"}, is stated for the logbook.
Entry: {"value": 12.6, "unit": "mm"}
